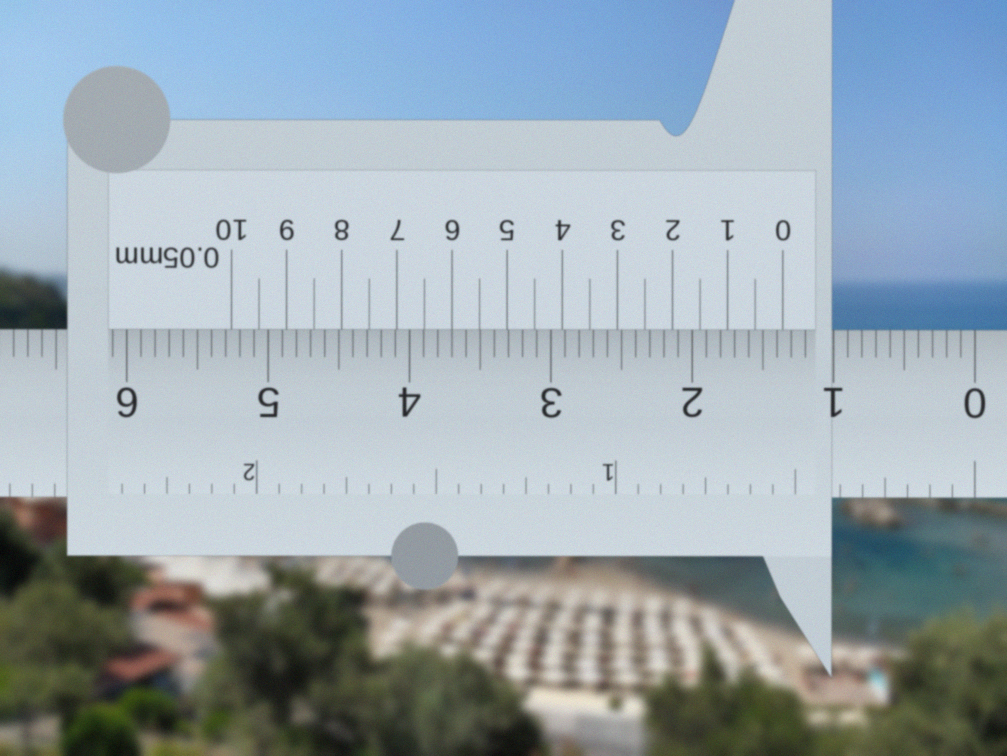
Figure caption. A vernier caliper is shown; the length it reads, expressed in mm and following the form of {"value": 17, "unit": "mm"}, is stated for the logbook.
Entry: {"value": 13.6, "unit": "mm"}
